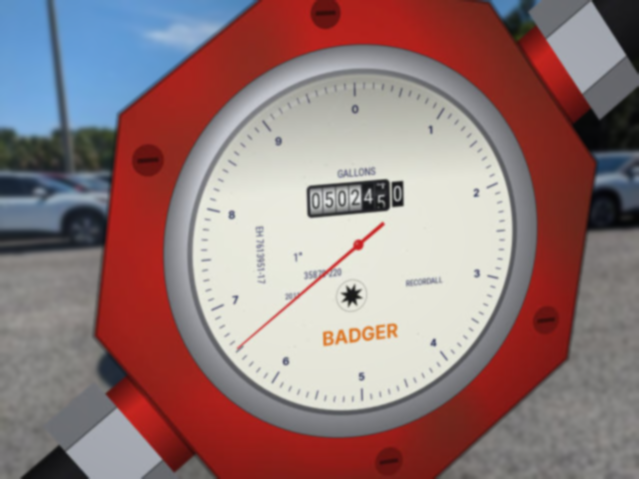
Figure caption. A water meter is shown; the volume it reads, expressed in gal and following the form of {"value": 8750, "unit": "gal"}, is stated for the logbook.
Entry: {"value": 502446.5, "unit": "gal"}
